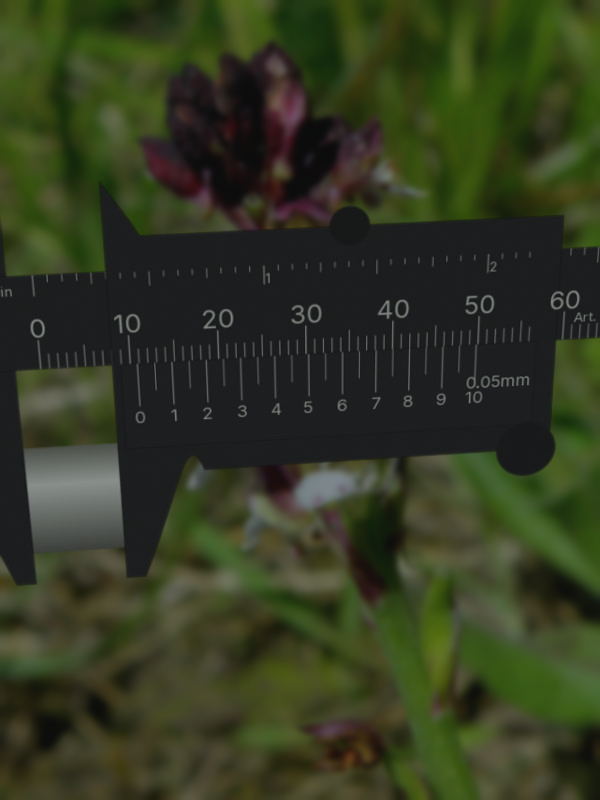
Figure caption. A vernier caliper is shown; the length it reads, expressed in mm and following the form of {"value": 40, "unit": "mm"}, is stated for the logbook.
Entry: {"value": 10.8, "unit": "mm"}
